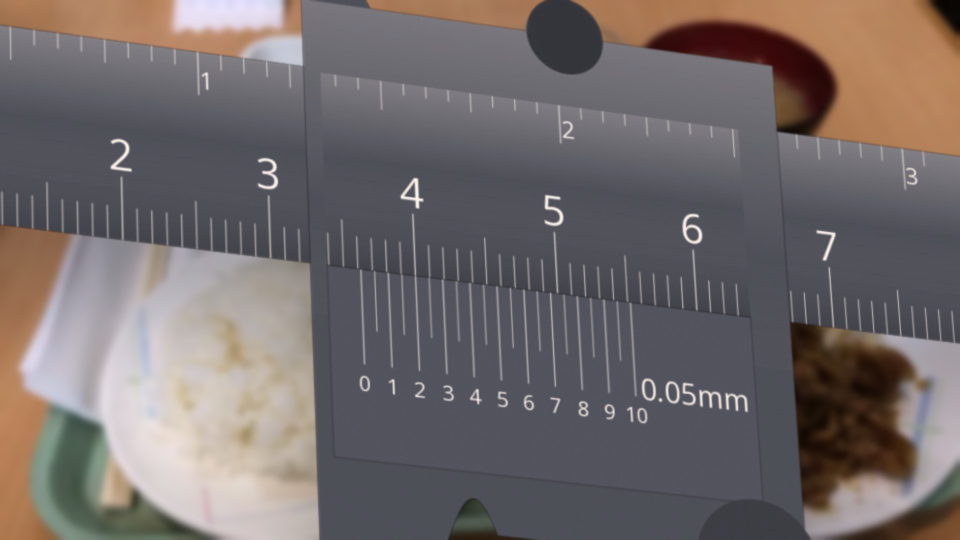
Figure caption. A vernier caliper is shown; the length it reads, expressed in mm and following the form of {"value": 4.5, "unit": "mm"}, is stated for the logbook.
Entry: {"value": 36.2, "unit": "mm"}
